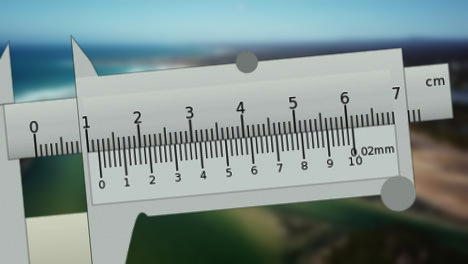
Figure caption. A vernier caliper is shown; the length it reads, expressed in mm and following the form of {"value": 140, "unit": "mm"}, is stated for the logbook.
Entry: {"value": 12.0, "unit": "mm"}
